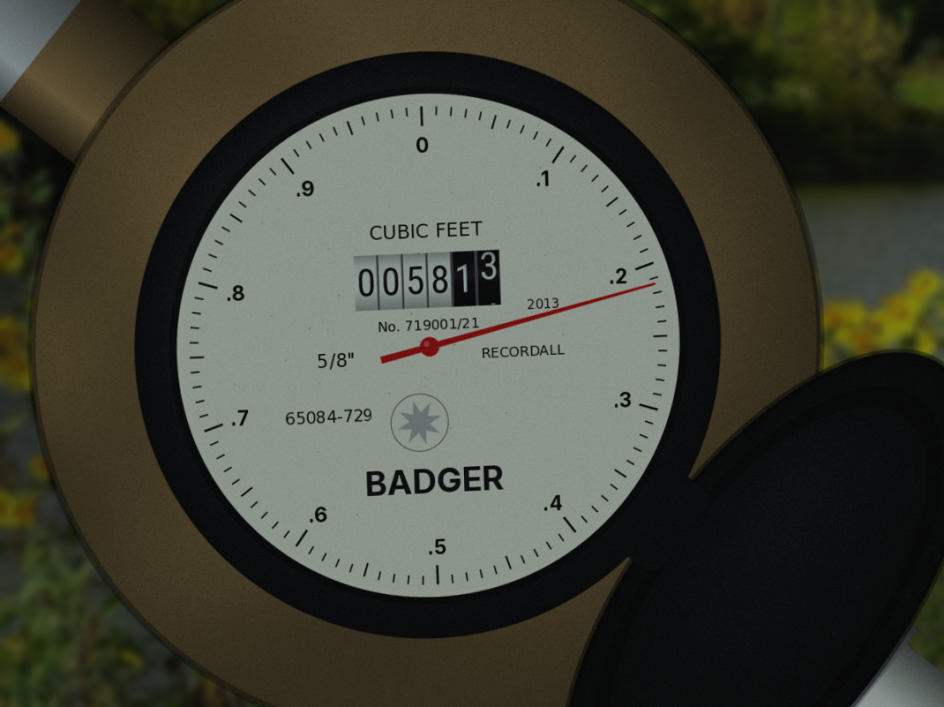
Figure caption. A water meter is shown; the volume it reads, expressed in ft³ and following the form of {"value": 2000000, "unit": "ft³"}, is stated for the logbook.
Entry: {"value": 5813.21, "unit": "ft³"}
